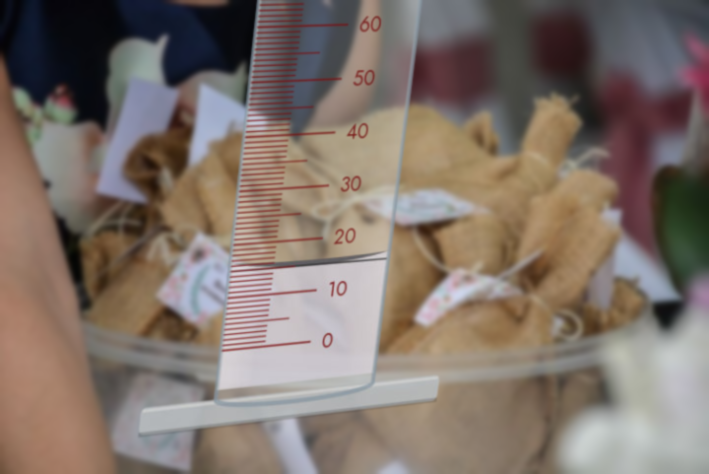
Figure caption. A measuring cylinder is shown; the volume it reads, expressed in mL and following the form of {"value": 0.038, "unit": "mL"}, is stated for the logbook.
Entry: {"value": 15, "unit": "mL"}
